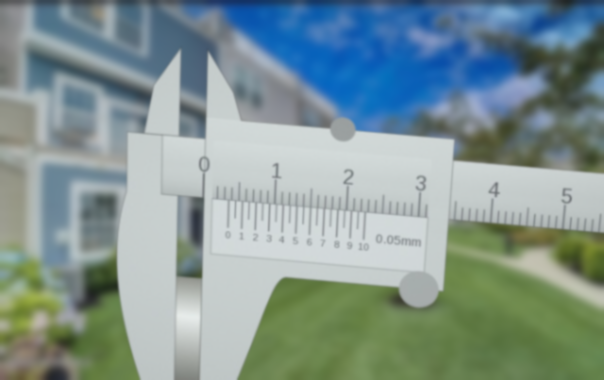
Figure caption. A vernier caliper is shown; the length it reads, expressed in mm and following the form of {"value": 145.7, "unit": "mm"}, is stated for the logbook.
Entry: {"value": 3.6, "unit": "mm"}
